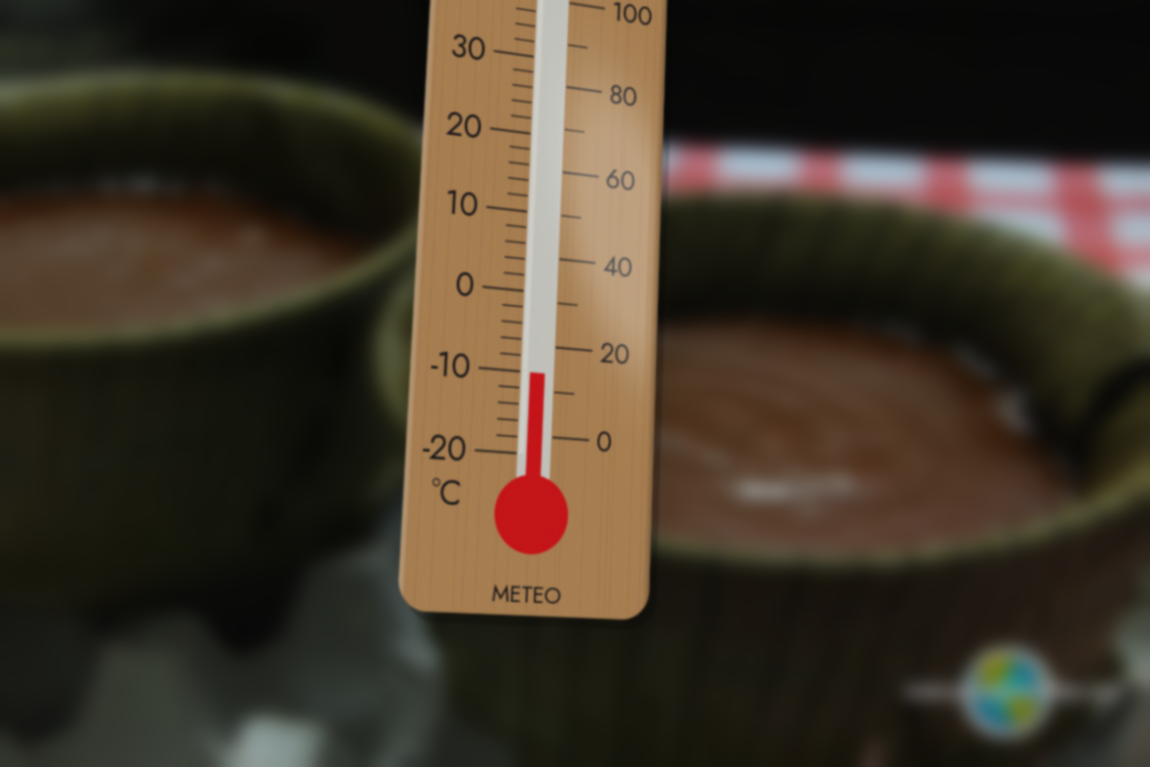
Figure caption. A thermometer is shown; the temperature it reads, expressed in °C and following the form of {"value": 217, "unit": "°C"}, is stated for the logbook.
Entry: {"value": -10, "unit": "°C"}
